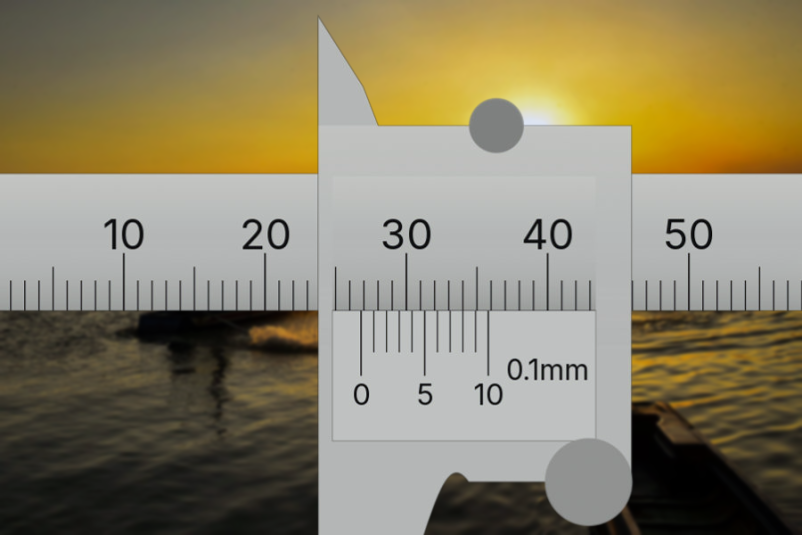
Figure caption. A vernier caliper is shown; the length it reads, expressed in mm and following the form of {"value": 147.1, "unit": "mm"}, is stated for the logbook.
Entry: {"value": 26.8, "unit": "mm"}
